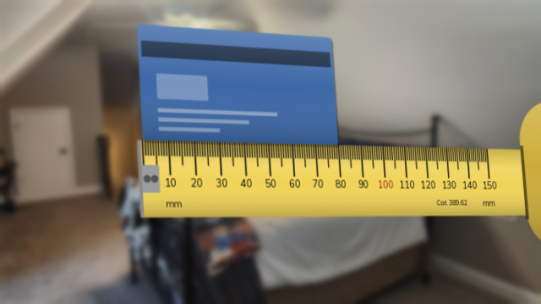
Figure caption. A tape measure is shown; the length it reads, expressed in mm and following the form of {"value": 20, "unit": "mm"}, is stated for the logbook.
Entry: {"value": 80, "unit": "mm"}
